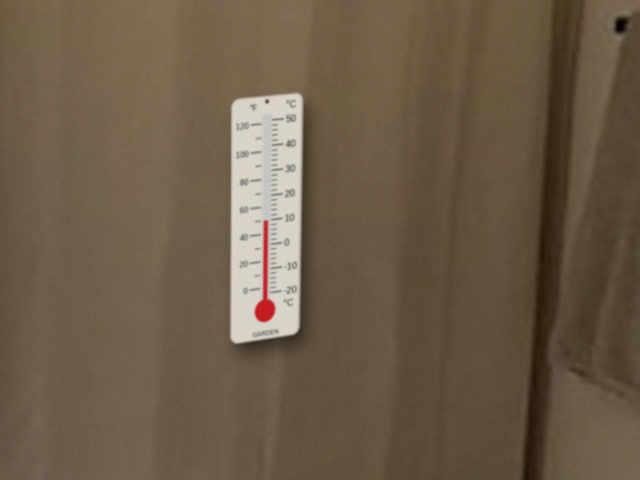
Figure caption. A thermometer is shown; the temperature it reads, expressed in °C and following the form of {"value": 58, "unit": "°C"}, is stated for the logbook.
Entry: {"value": 10, "unit": "°C"}
